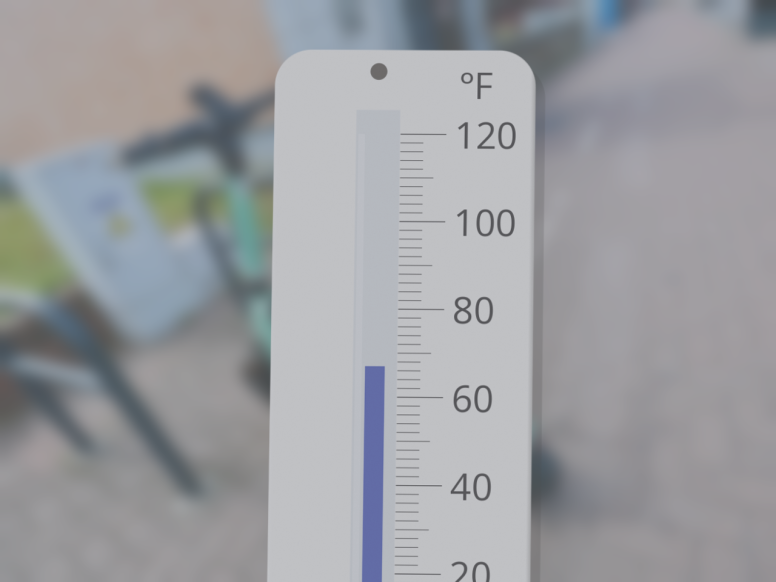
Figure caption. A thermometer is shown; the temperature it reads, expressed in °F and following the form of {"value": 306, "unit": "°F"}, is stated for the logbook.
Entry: {"value": 67, "unit": "°F"}
